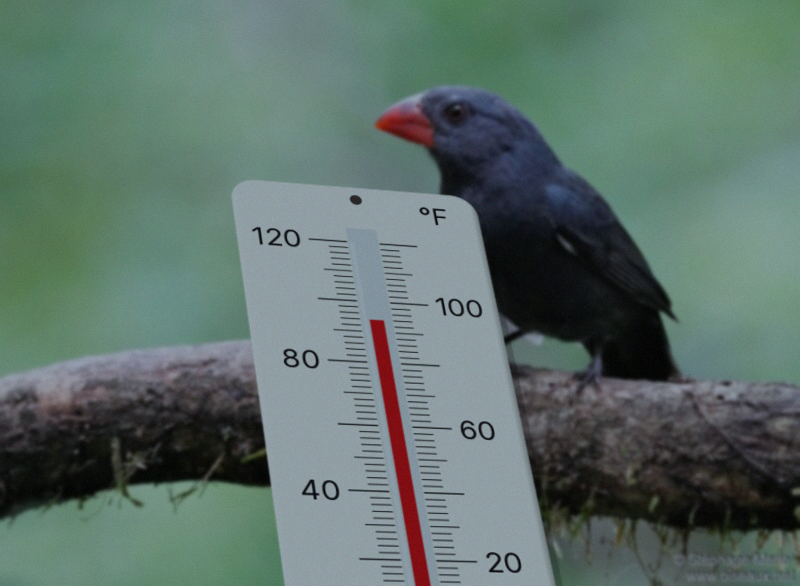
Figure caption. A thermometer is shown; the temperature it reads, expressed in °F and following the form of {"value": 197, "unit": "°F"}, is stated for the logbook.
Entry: {"value": 94, "unit": "°F"}
